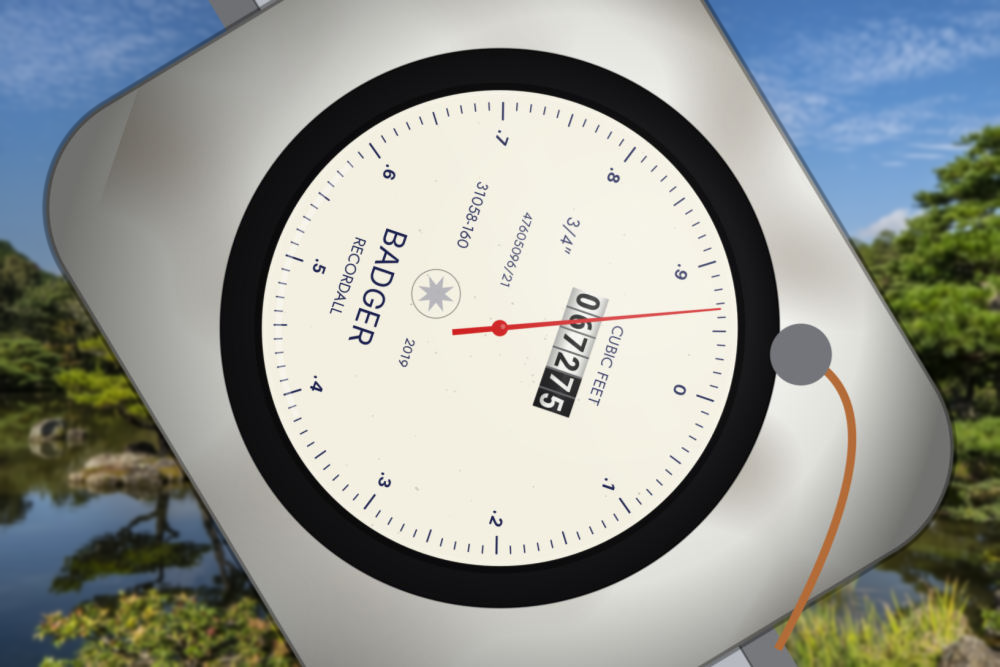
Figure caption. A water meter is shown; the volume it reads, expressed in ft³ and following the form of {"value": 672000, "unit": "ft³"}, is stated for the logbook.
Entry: {"value": 67274.93, "unit": "ft³"}
